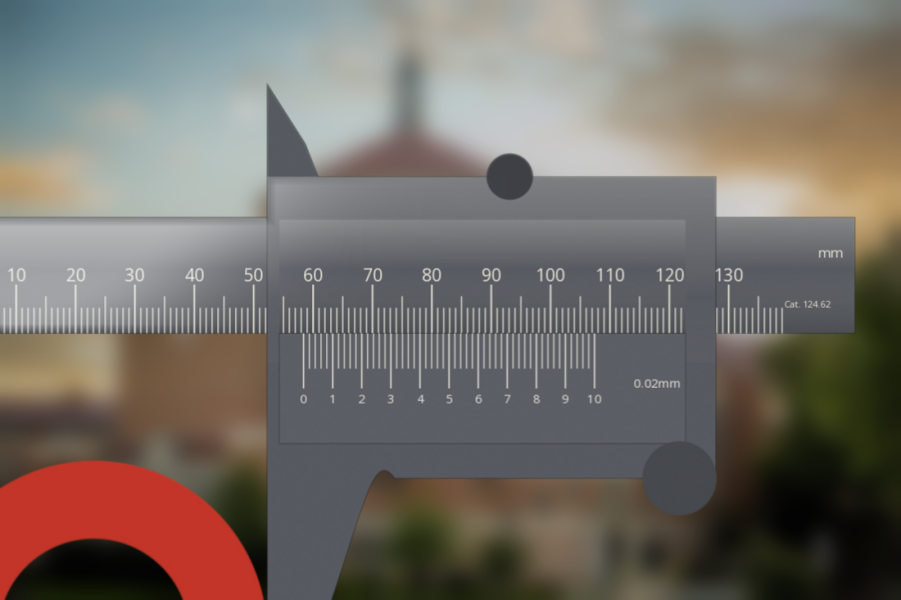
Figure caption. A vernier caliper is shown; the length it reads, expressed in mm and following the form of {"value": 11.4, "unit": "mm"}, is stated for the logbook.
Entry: {"value": 58.4, "unit": "mm"}
